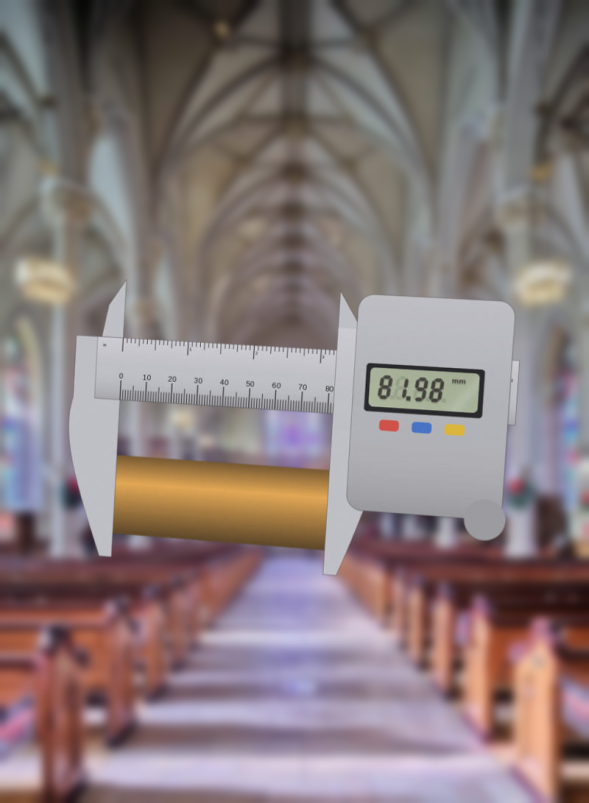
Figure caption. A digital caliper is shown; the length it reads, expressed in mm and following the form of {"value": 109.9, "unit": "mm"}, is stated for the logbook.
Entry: {"value": 81.98, "unit": "mm"}
